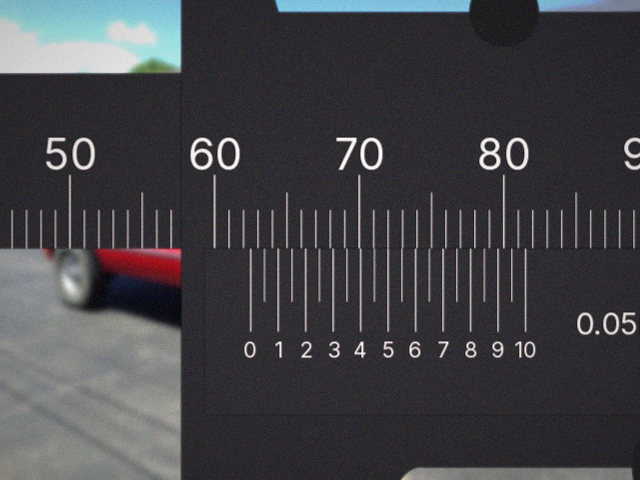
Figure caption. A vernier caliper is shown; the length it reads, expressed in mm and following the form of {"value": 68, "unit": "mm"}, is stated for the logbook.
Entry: {"value": 62.5, "unit": "mm"}
